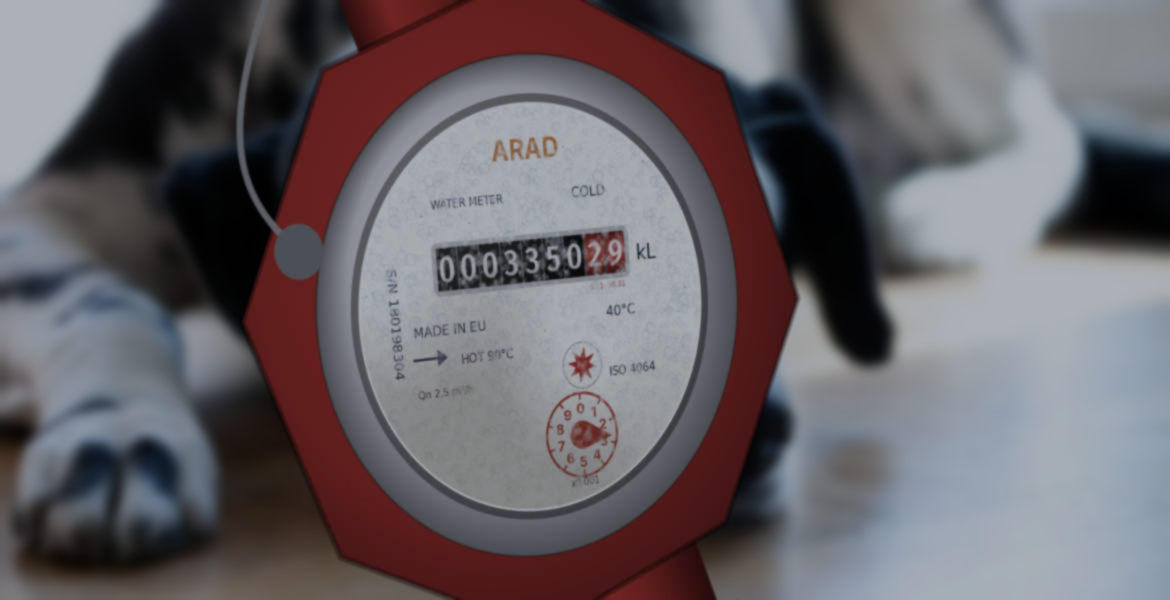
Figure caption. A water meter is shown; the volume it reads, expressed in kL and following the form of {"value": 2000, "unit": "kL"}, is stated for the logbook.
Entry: {"value": 3350.292, "unit": "kL"}
